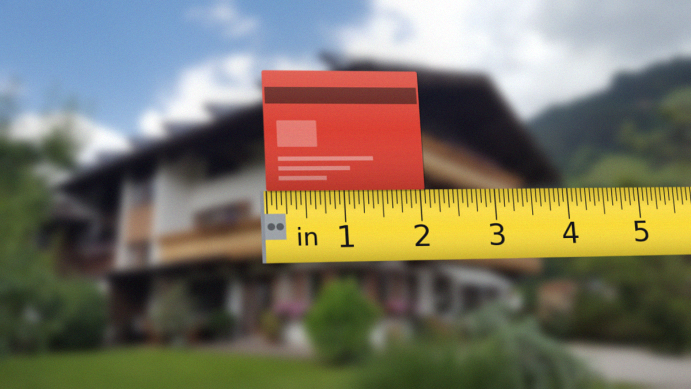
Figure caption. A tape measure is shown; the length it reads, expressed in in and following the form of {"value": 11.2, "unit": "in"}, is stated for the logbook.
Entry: {"value": 2.0625, "unit": "in"}
